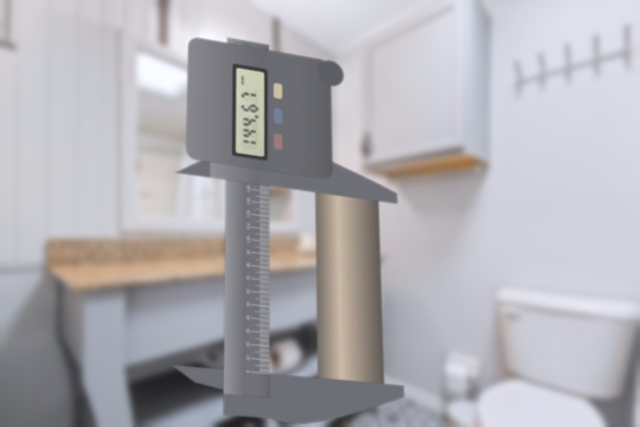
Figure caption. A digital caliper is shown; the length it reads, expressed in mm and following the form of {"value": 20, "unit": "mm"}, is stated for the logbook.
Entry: {"value": 144.67, "unit": "mm"}
